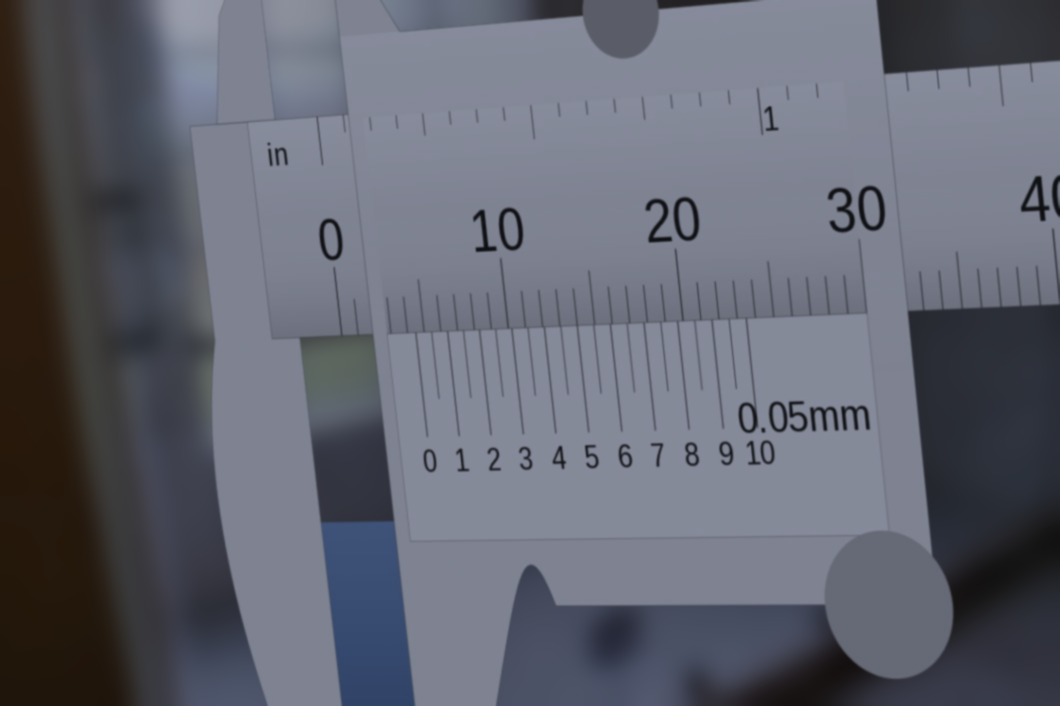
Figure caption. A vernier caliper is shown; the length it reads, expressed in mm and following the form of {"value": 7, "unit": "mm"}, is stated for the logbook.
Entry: {"value": 4.5, "unit": "mm"}
